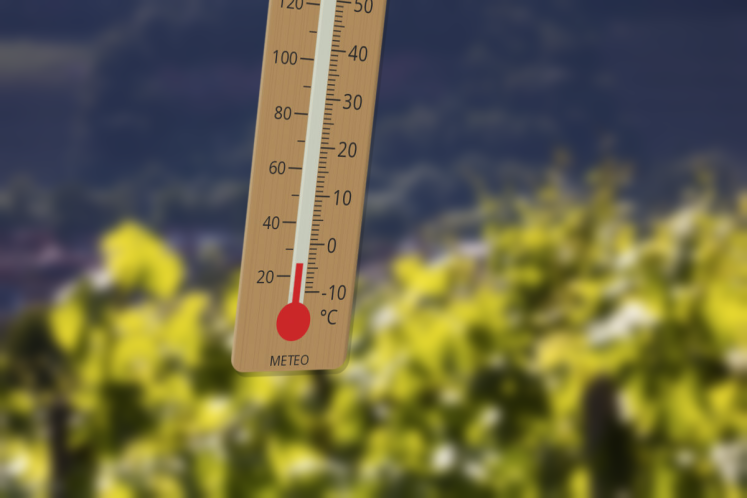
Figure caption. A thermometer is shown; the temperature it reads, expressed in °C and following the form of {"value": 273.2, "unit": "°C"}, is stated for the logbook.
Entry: {"value": -4, "unit": "°C"}
